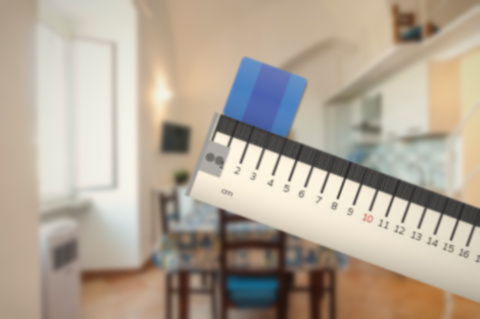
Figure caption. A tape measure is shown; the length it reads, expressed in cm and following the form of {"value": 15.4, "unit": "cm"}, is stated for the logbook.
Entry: {"value": 4, "unit": "cm"}
